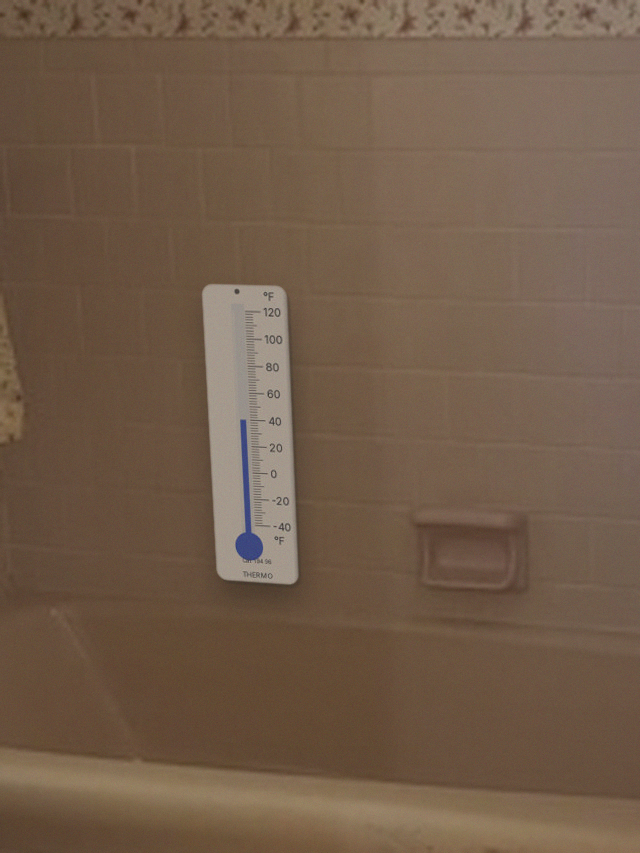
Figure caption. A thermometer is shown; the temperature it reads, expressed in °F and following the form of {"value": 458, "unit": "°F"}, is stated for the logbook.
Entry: {"value": 40, "unit": "°F"}
